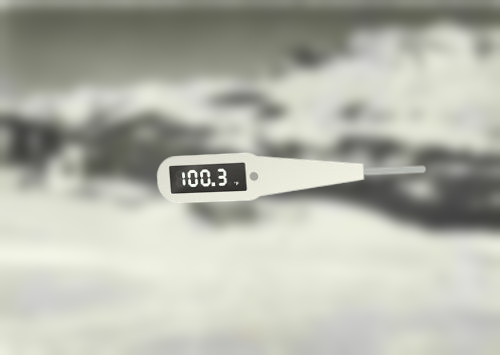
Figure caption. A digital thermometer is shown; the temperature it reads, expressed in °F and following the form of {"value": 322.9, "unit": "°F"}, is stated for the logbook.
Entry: {"value": 100.3, "unit": "°F"}
